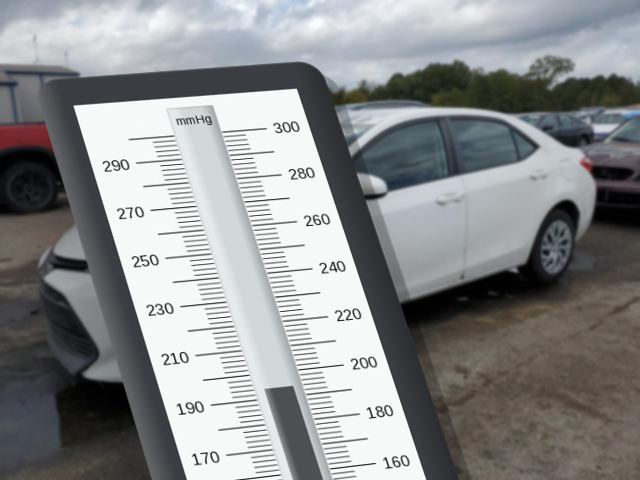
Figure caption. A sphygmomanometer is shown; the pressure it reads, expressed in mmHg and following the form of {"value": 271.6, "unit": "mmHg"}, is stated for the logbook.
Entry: {"value": 194, "unit": "mmHg"}
